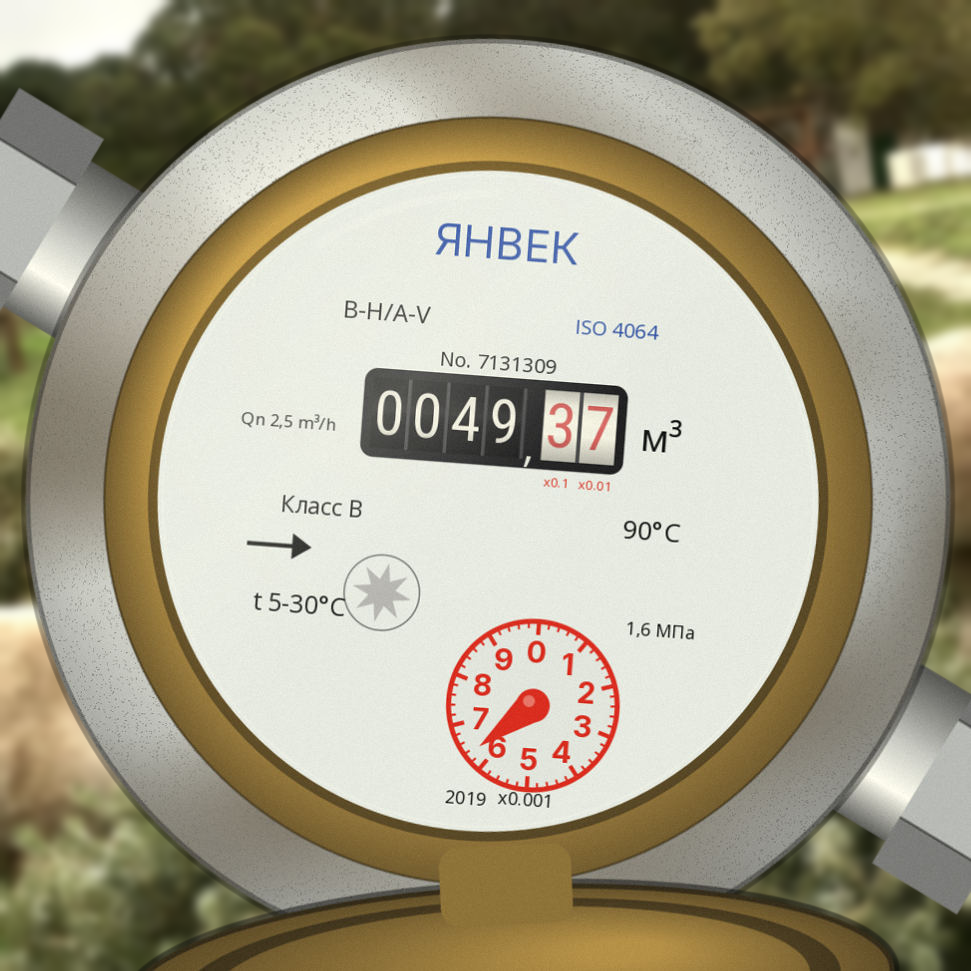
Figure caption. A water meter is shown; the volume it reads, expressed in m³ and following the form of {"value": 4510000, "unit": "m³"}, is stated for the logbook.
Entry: {"value": 49.376, "unit": "m³"}
